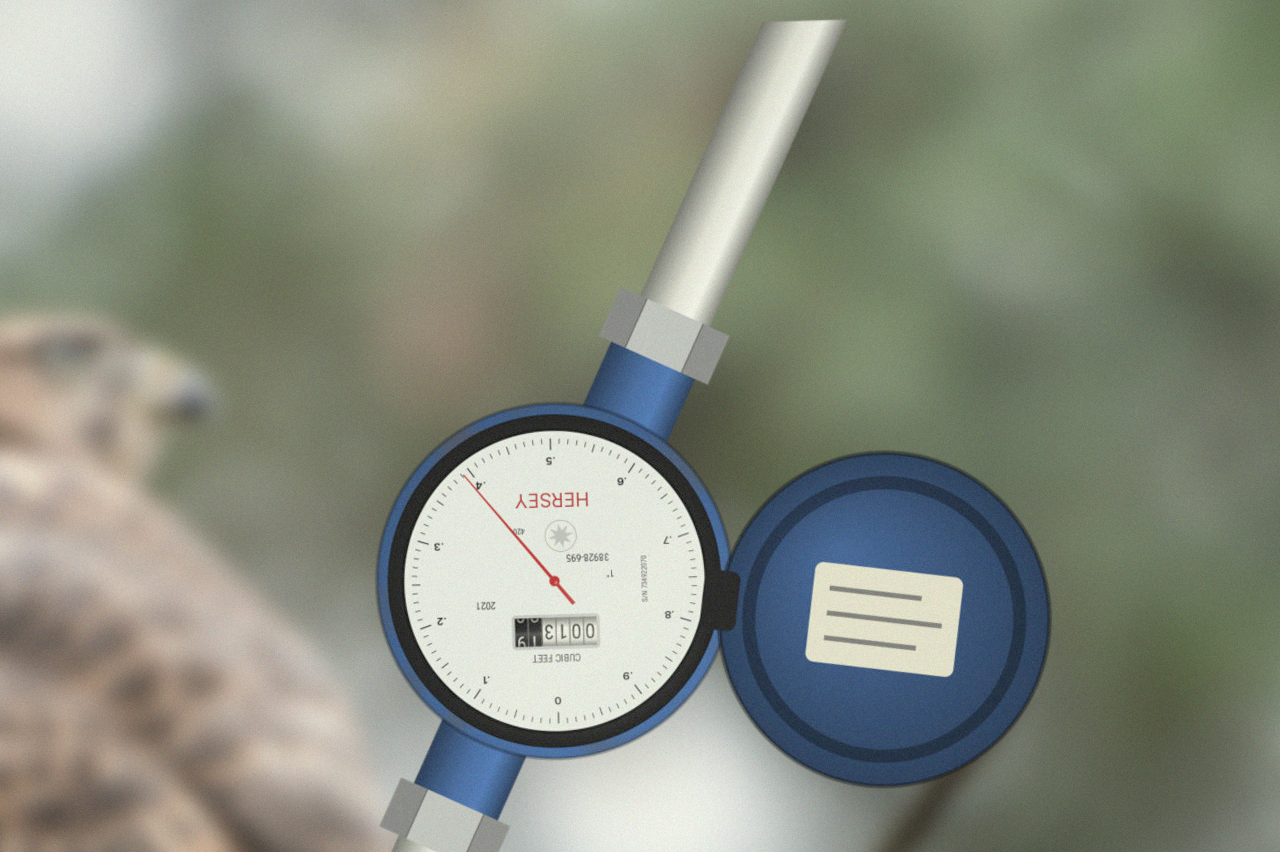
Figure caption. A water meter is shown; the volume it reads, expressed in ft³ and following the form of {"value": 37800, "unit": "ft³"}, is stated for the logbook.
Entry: {"value": 1319.39, "unit": "ft³"}
